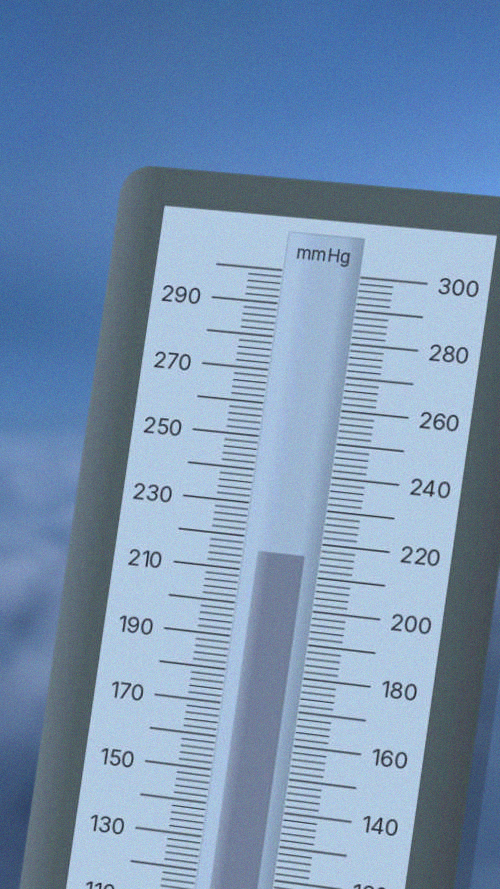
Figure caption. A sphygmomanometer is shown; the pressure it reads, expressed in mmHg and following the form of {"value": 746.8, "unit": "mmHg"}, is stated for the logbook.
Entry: {"value": 216, "unit": "mmHg"}
